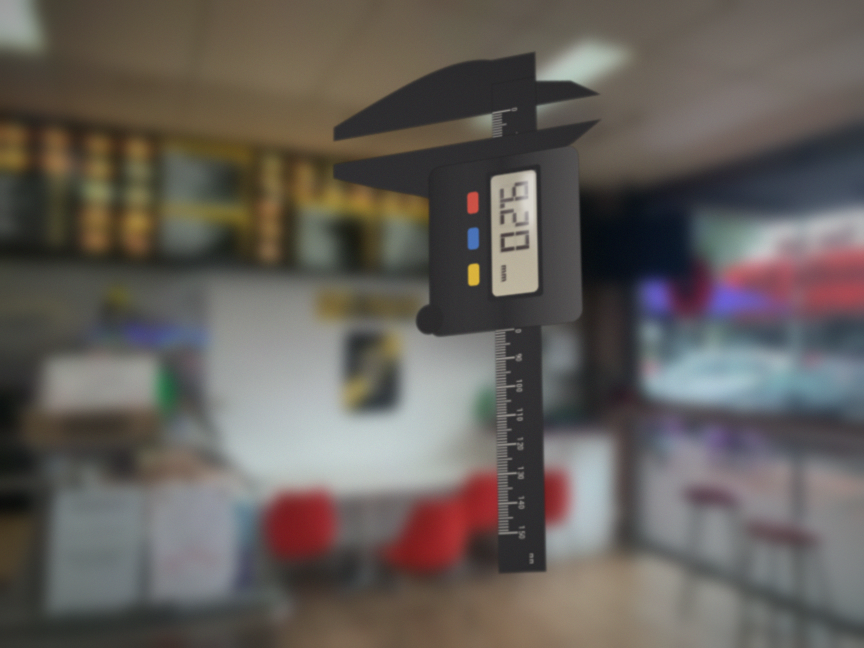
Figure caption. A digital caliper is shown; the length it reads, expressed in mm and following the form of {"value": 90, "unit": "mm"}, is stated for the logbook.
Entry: {"value": 9.20, "unit": "mm"}
